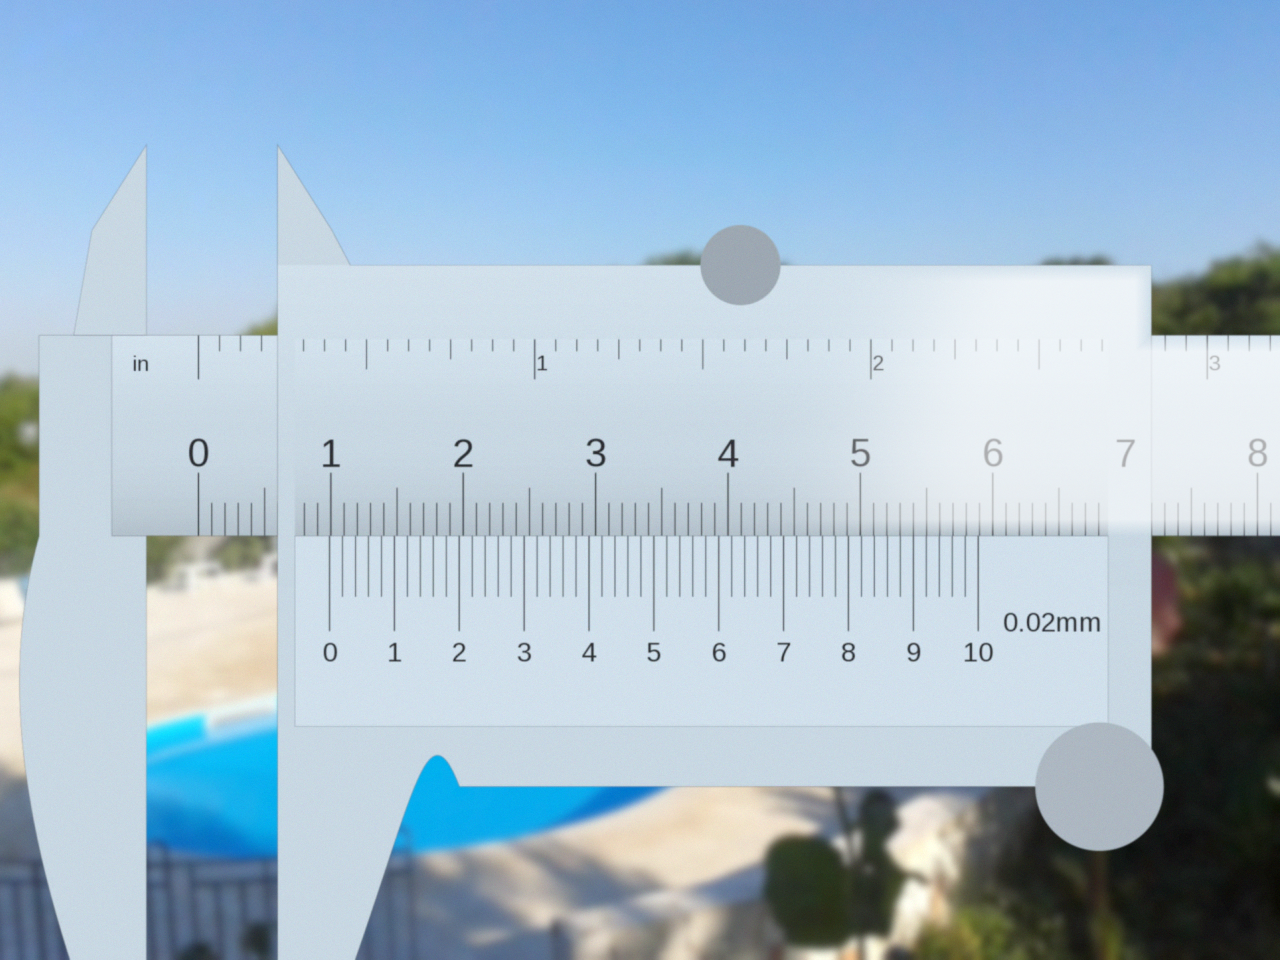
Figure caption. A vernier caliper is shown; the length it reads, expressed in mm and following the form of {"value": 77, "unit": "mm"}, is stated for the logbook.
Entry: {"value": 9.9, "unit": "mm"}
